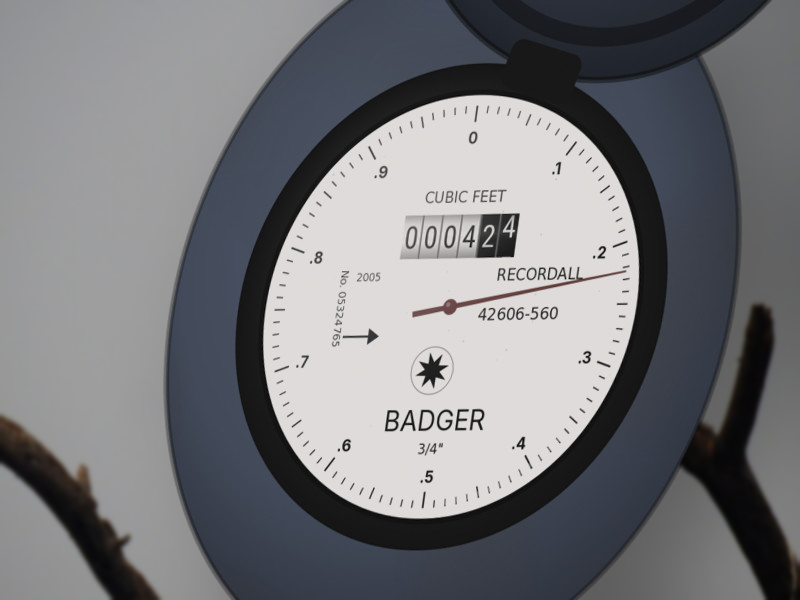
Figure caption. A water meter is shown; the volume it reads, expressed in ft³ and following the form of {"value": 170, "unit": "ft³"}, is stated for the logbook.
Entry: {"value": 424.22, "unit": "ft³"}
